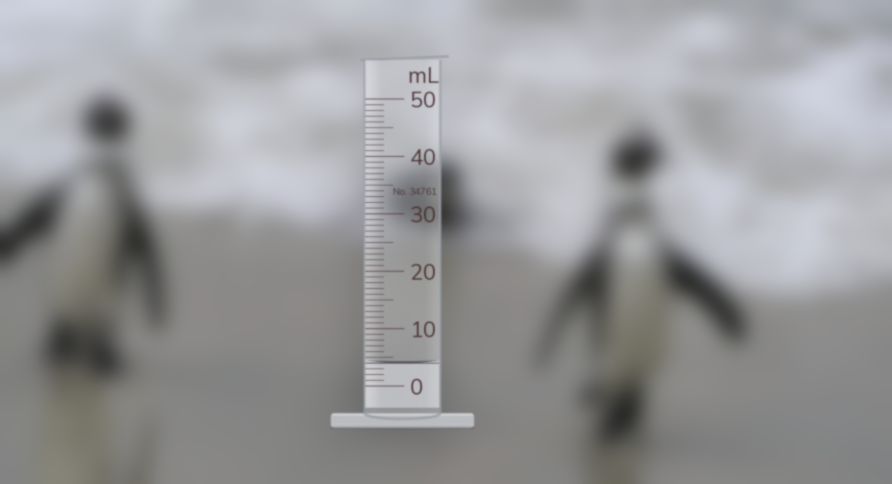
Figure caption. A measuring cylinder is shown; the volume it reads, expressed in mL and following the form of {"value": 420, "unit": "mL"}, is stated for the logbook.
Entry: {"value": 4, "unit": "mL"}
